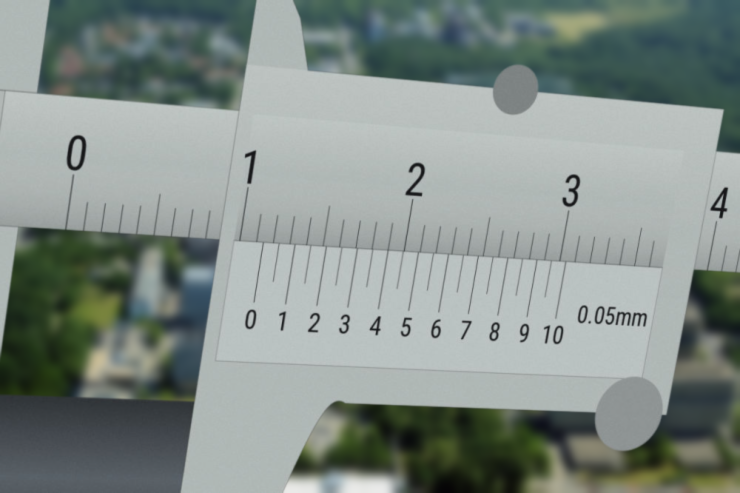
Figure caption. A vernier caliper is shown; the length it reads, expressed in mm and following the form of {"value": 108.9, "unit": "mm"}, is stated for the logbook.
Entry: {"value": 11.4, "unit": "mm"}
